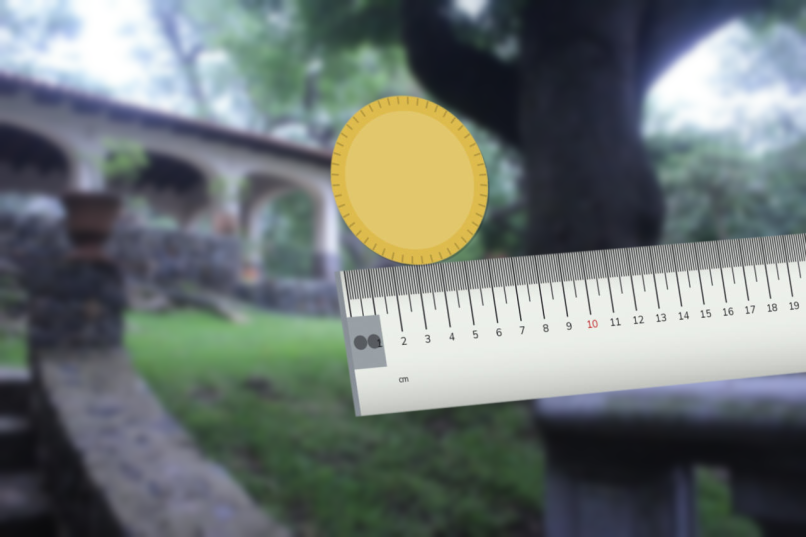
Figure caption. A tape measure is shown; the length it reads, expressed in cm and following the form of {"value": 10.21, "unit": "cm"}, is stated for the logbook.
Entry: {"value": 6.5, "unit": "cm"}
